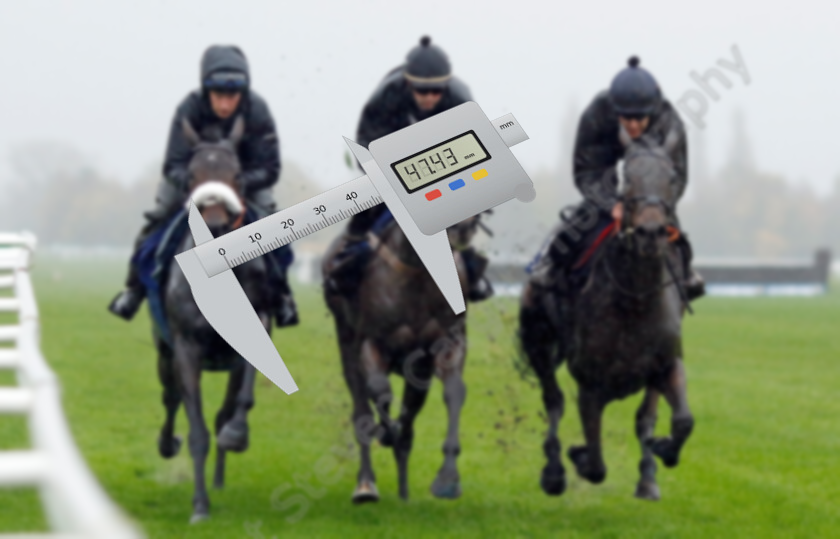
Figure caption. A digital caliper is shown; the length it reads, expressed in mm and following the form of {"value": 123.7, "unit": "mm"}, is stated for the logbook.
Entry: {"value": 47.43, "unit": "mm"}
